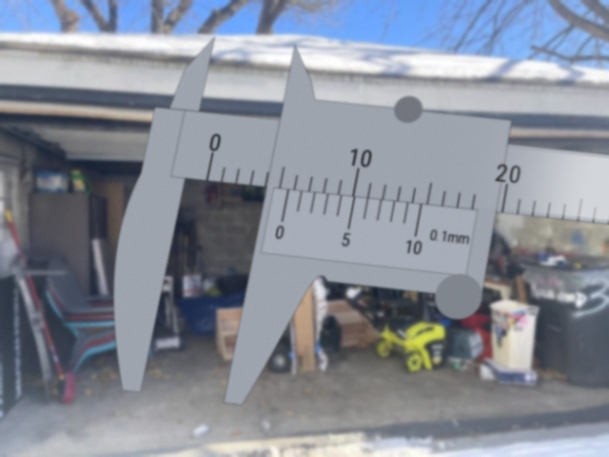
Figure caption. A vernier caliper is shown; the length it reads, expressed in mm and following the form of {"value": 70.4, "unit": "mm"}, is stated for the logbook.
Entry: {"value": 5.6, "unit": "mm"}
